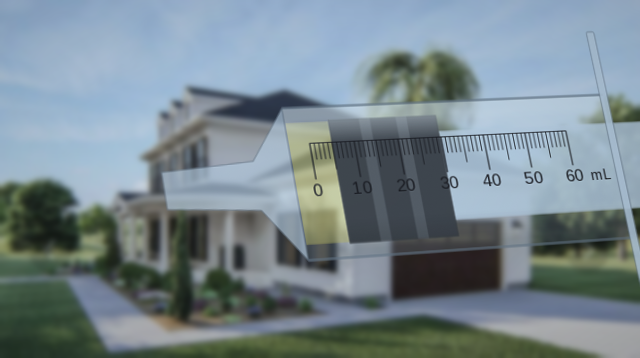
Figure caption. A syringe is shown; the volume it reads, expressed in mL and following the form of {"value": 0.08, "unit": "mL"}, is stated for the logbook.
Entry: {"value": 5, "unit": "mL"}
